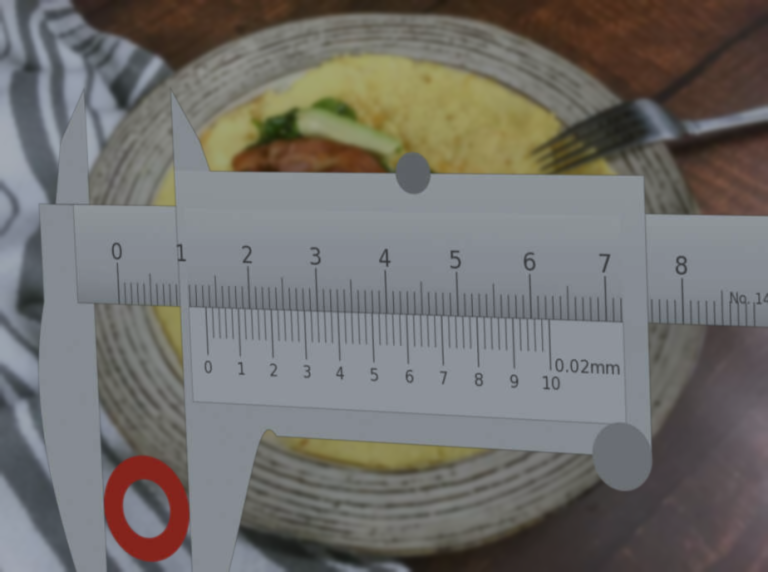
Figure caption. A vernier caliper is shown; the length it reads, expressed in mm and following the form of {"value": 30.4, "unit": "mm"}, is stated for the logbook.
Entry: {"value": 13.4, "unit": "mm"}
